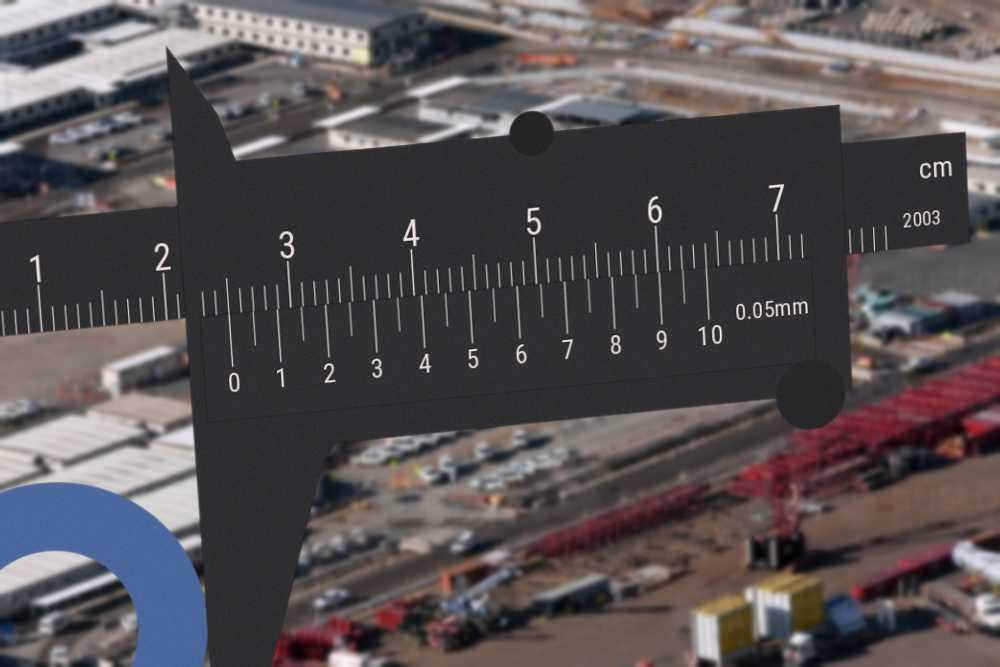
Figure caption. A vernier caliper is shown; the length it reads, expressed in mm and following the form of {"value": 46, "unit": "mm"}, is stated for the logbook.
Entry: {"value": 25.0, "unit": "mm"}
